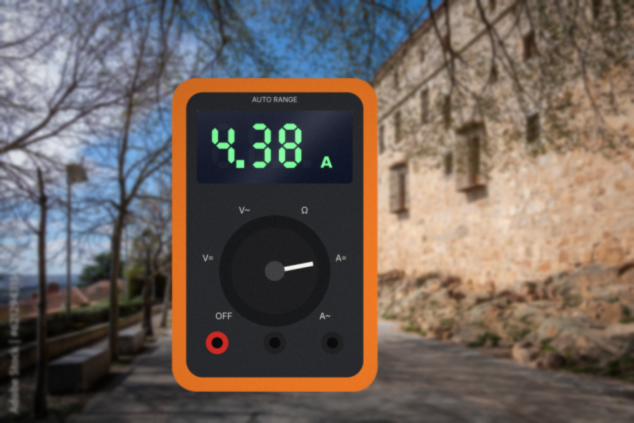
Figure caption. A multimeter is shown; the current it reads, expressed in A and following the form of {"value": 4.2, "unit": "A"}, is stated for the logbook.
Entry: {"value": 4.38, "unit": "A"}
